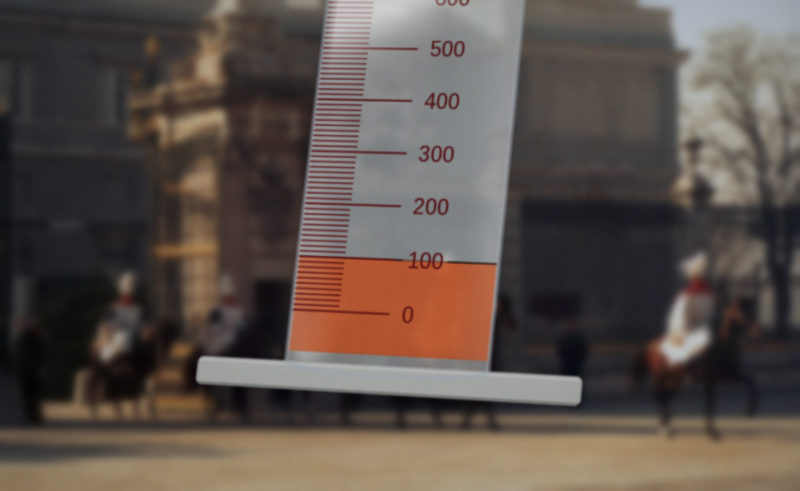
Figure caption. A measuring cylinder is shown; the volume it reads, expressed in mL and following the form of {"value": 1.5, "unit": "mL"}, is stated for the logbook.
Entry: {"value": 100, "unit": "mL"}
